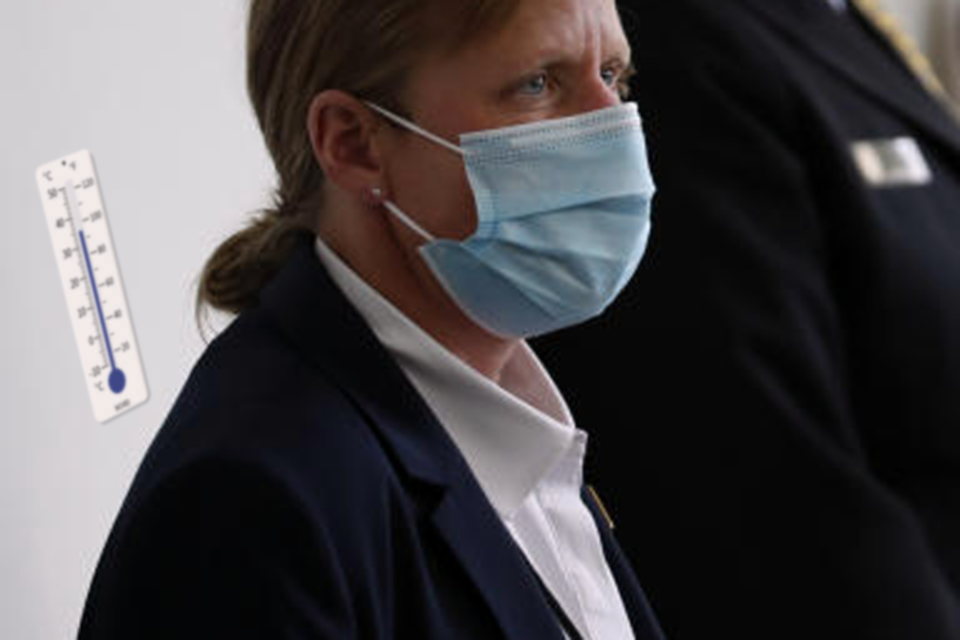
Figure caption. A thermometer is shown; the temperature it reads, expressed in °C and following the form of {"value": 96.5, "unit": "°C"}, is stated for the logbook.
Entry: {"value": 35, "unit": "°C"}
